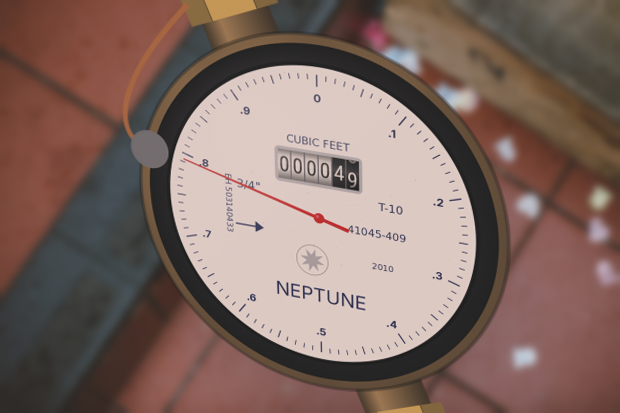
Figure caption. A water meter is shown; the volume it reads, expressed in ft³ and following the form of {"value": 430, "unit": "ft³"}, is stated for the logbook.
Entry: {"value": 48.79, "unit": "ft³"}
